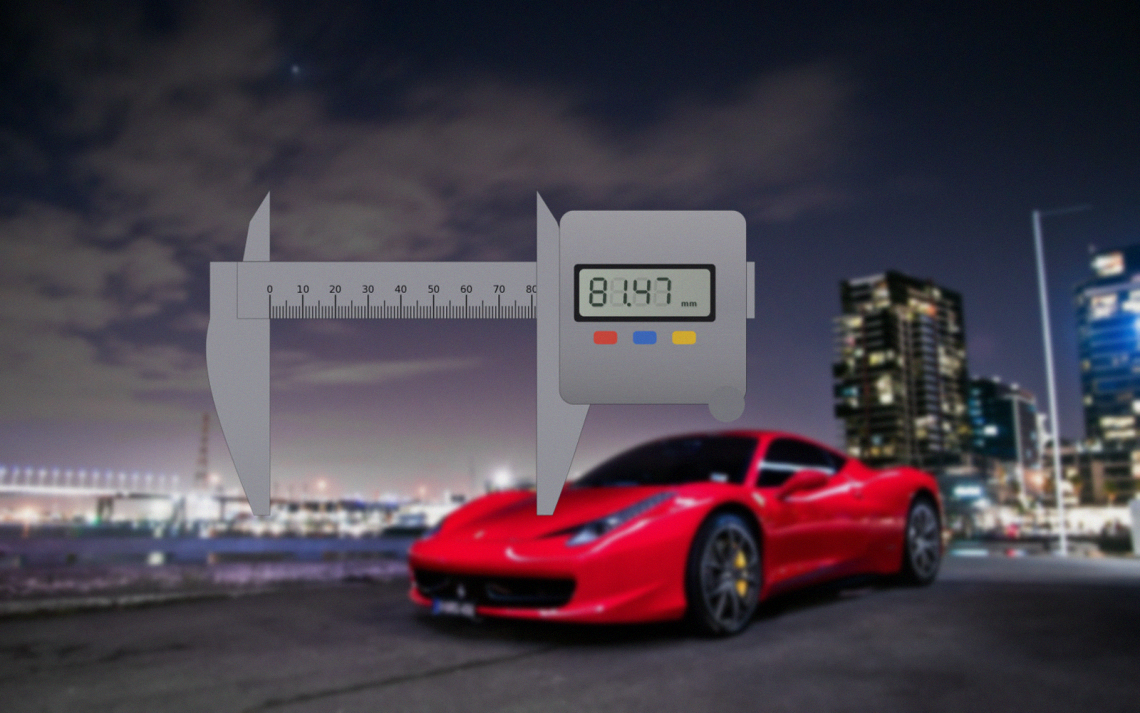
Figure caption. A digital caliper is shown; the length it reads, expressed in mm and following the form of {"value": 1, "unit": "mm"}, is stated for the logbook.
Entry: {"value": 81.47, "unit": "mm"}
